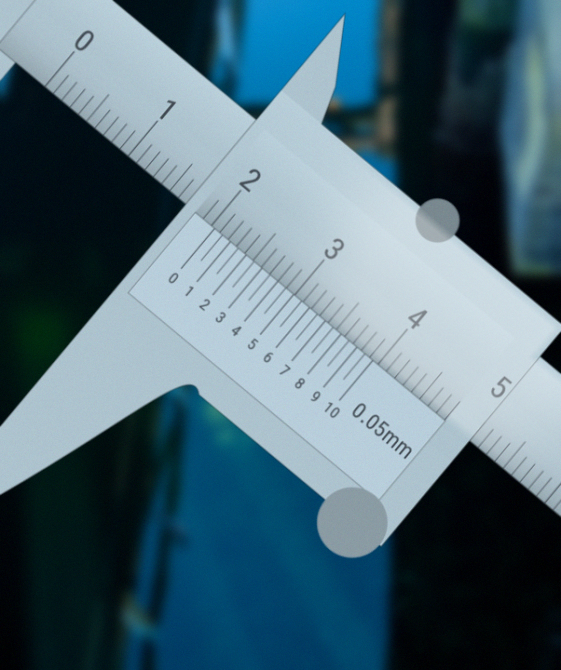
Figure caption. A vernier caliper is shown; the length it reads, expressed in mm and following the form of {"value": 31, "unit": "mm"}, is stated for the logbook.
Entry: {"value": 20.4, "unit": "mm"}
